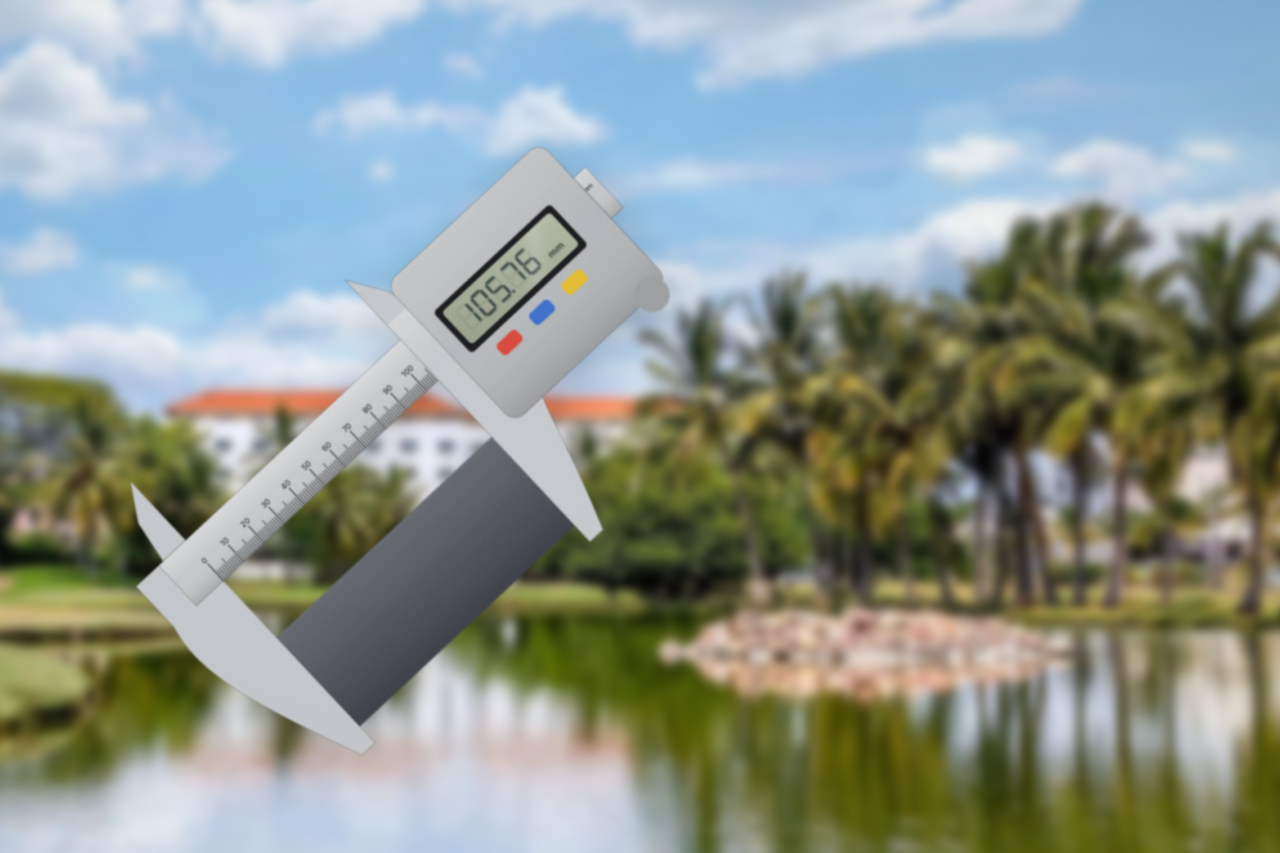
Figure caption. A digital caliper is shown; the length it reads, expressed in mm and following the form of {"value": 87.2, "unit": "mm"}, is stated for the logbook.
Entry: {"value": 105.76, "unit": "mm"}
